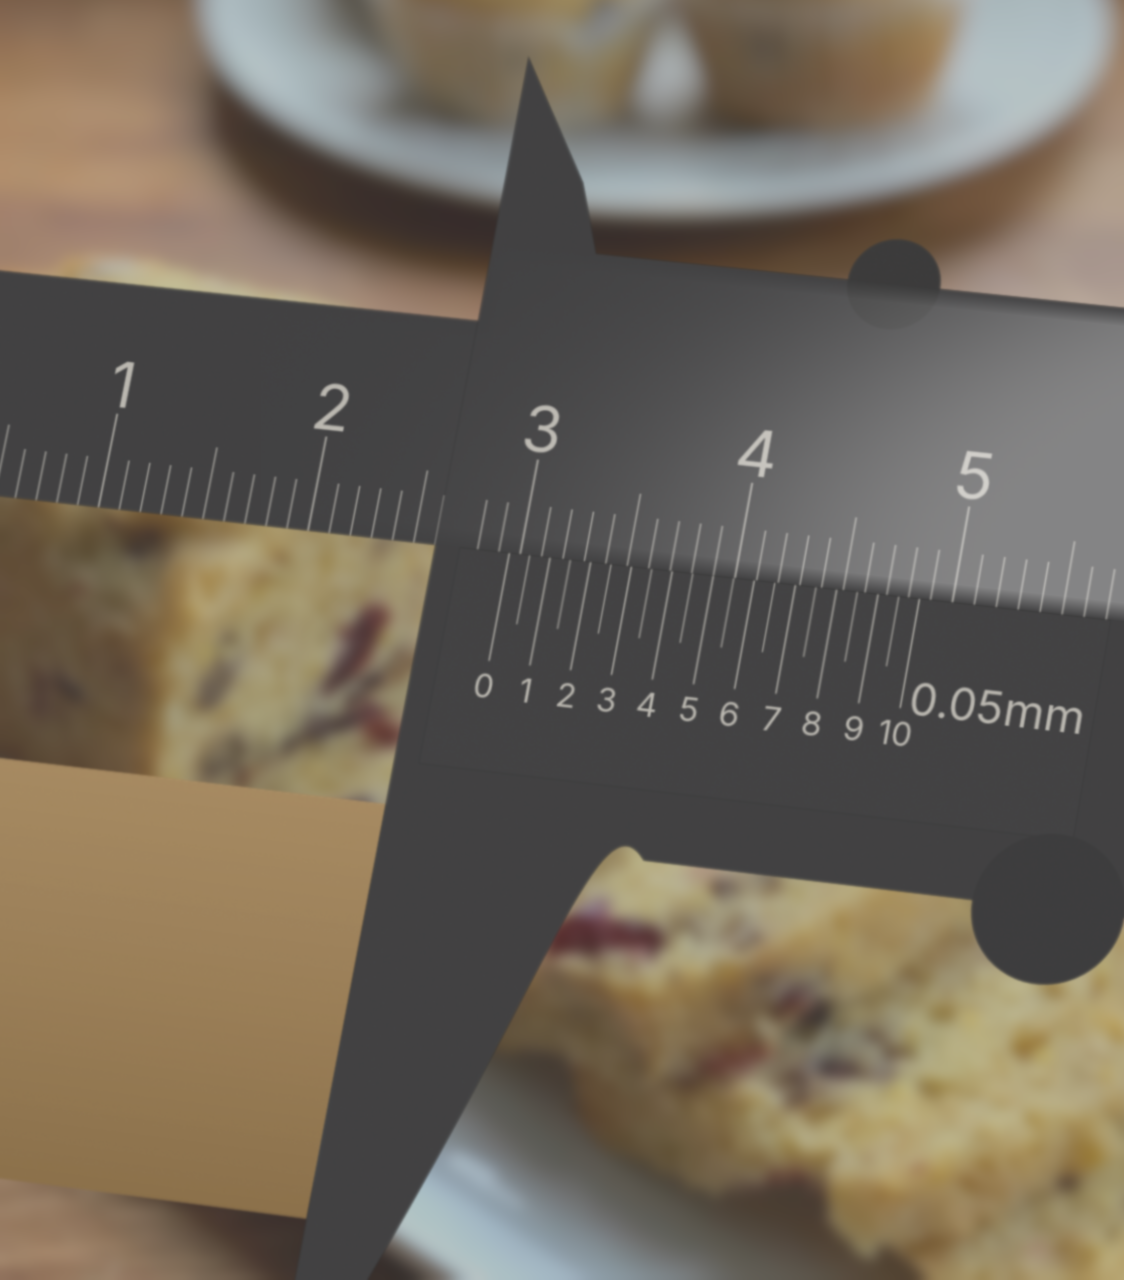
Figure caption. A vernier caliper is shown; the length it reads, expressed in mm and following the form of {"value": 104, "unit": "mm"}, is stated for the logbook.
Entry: {"value": 29.5, "unit": "mm"}
